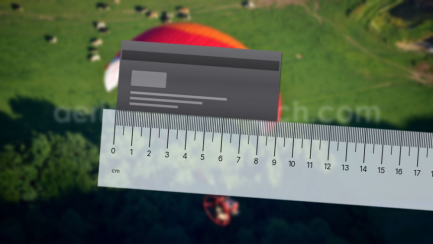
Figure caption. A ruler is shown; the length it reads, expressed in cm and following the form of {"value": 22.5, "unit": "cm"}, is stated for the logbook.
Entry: {"value": 9, "unit": "cm"}
